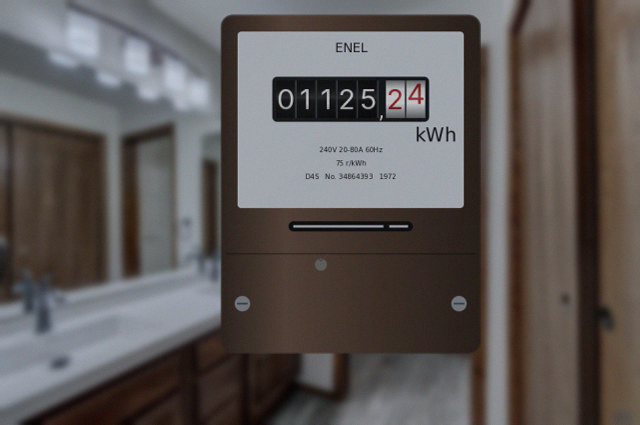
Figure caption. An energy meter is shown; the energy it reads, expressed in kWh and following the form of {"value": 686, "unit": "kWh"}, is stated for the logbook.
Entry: {"value": 1125.24, "unit": "kWh"}
